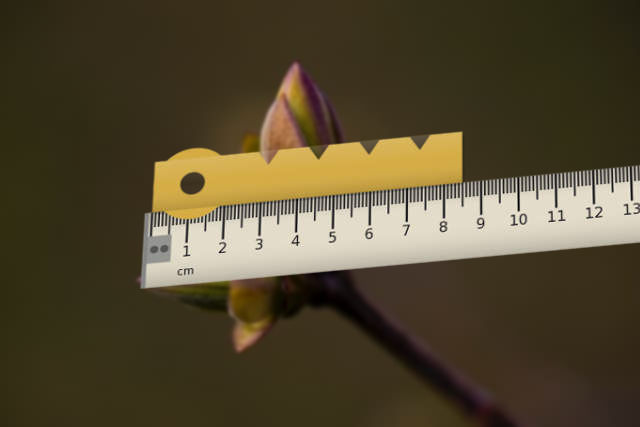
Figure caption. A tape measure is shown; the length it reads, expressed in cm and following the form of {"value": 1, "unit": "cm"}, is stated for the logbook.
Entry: {"value": 8.5, "unit": "cm"}
